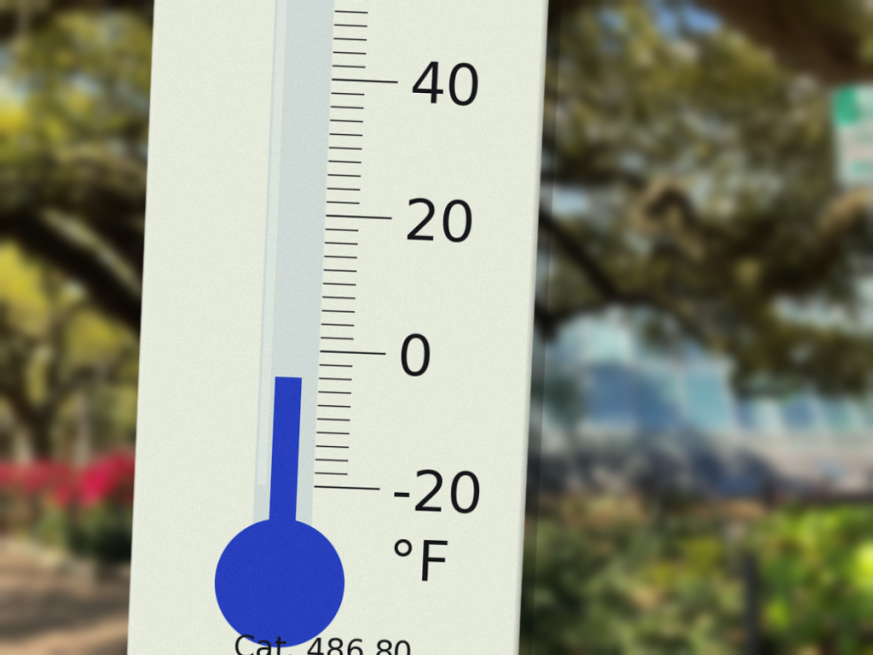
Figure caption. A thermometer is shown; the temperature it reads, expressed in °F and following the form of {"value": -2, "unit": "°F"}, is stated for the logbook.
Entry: {"value": -4, "unit": "°F"}
